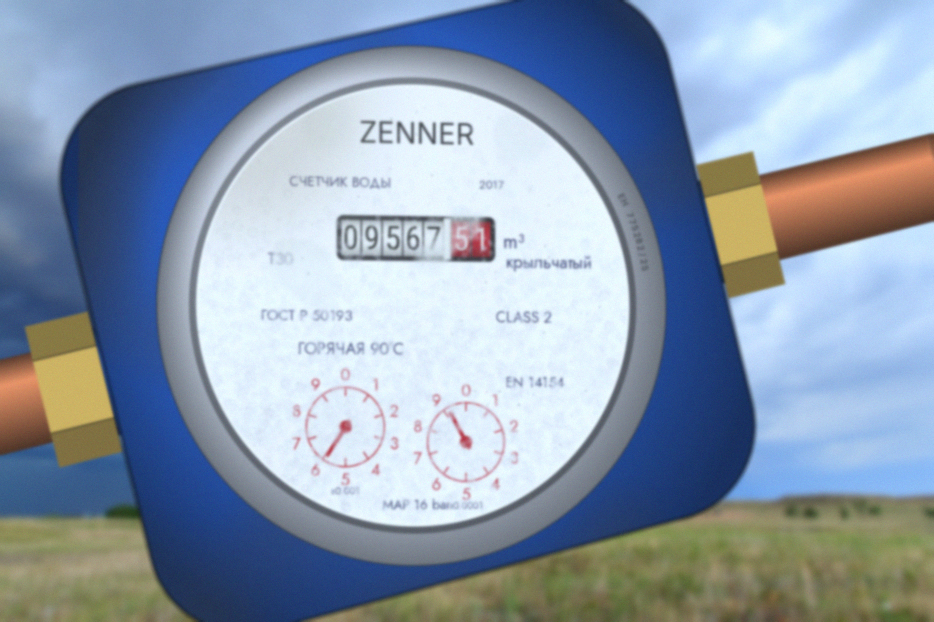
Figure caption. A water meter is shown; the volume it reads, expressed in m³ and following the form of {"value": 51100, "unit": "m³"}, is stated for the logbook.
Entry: {"value": 9567.5159, "unit": "m³"}
